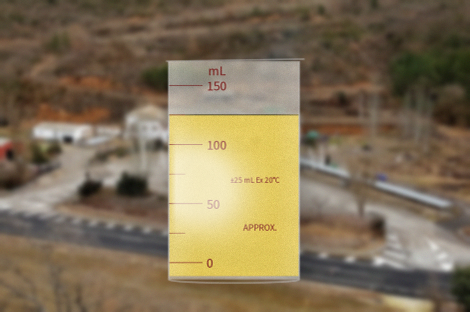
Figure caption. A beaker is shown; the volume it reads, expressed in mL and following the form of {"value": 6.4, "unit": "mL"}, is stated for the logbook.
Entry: {"value": 125, "unit": "mL"}
